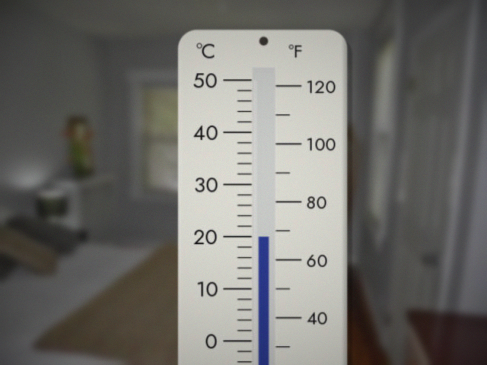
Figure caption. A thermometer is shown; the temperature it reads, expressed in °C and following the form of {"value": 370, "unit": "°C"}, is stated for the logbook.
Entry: {"value": 20, "unit": "°C"}
